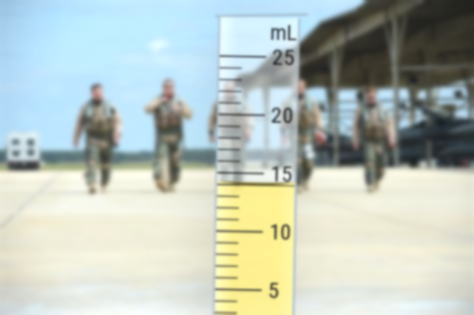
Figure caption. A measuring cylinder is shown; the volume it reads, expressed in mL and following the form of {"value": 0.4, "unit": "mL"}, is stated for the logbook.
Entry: {"value": 14, "unit": "mL"}
